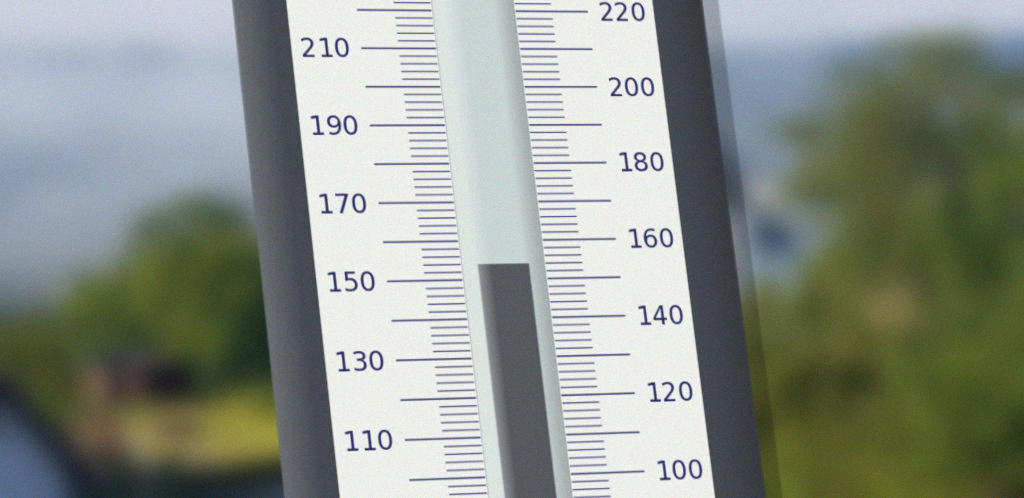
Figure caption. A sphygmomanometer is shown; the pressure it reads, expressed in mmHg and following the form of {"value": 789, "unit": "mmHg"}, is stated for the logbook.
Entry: {"value": 154, "unit": "mmHg"}
